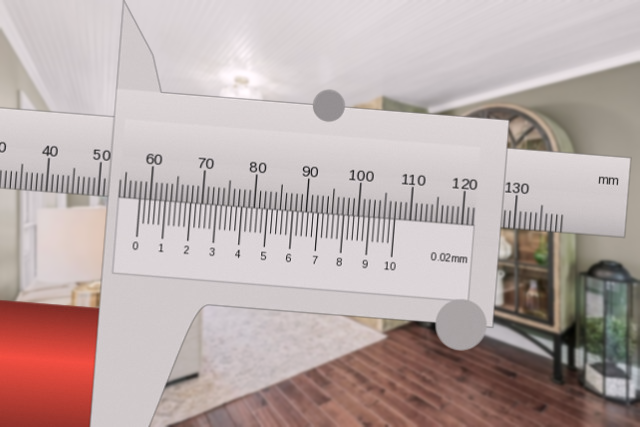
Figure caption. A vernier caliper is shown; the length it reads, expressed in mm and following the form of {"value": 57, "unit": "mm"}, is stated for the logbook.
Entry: {"value": 58.0, "unit": "mm"}
